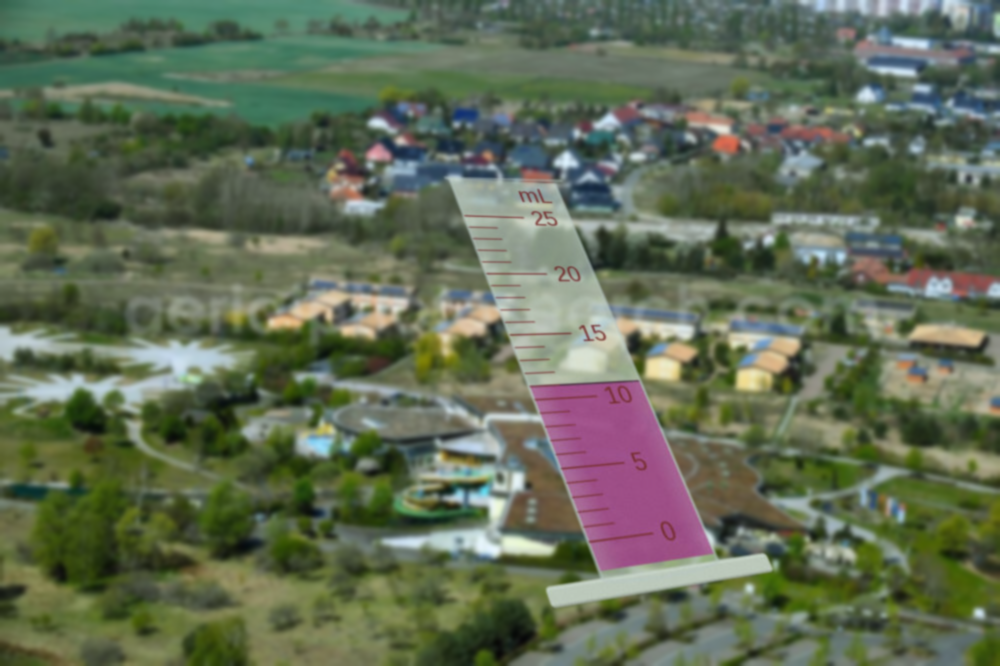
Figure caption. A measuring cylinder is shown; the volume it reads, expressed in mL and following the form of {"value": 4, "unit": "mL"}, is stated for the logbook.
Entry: {"value": 11, "unit": "mL"}
